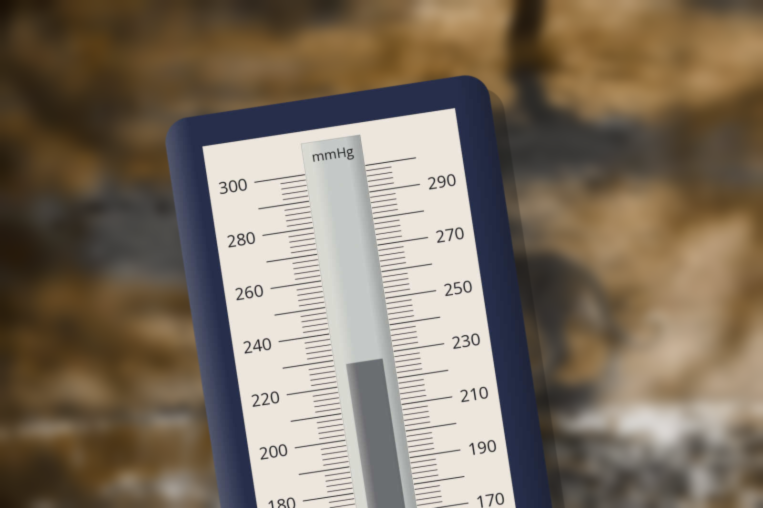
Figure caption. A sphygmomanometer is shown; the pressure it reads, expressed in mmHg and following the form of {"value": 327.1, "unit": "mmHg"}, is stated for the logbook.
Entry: {"value": 228, "unit": "mmHg"}
